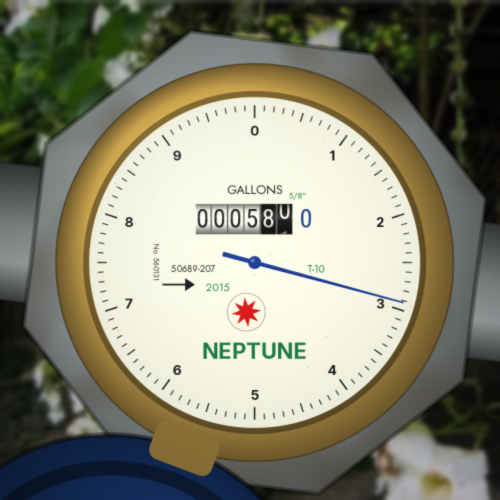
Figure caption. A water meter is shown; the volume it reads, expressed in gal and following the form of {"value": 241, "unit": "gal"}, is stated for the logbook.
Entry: {"value": 5802.9, "unit": "gal"}
